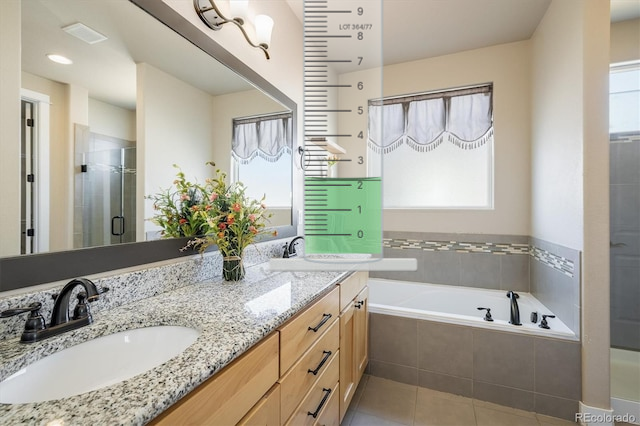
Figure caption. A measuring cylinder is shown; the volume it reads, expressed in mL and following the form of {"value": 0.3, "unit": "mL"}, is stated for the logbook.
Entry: {"value": 2.2, "unit": "mL"}
